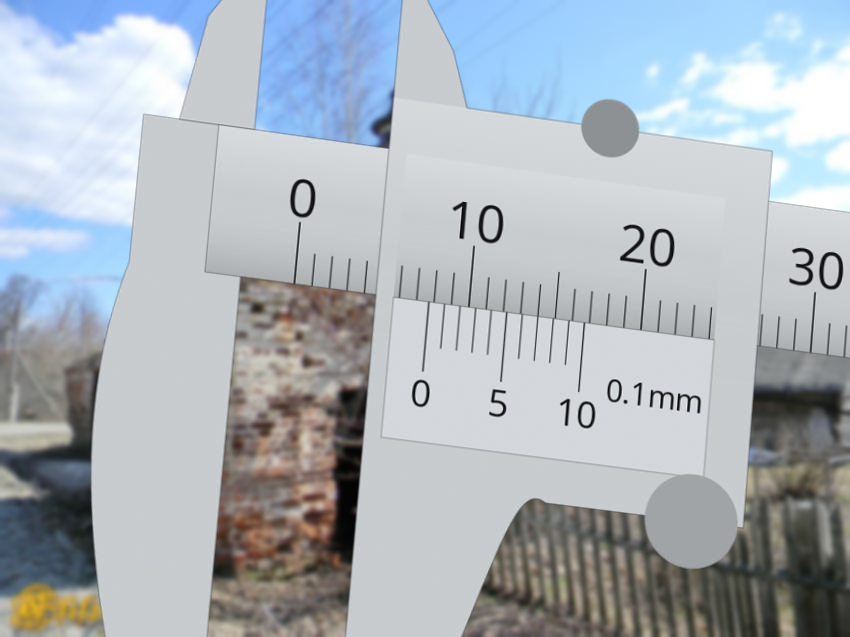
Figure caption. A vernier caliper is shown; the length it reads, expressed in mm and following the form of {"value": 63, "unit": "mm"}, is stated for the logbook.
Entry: {"value": 7.7, "unit": "mm"}
